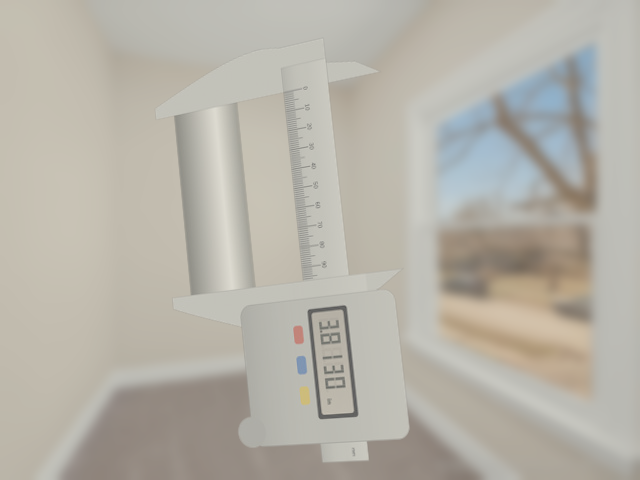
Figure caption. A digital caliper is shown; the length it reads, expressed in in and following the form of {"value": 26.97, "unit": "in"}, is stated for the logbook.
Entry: {"value": 3.8130, "unit": "in"}
